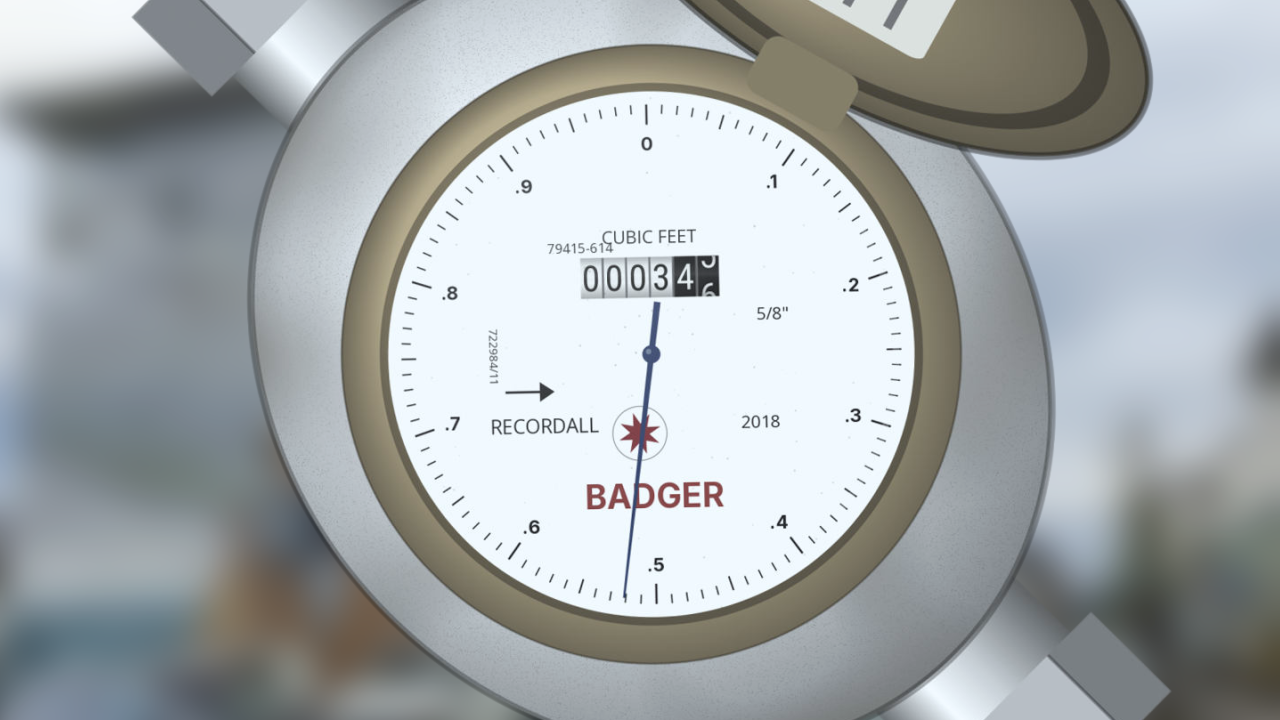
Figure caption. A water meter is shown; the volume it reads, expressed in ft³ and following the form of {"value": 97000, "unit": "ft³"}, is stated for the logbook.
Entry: {"value": 345.52, "unit": "ft³"}
